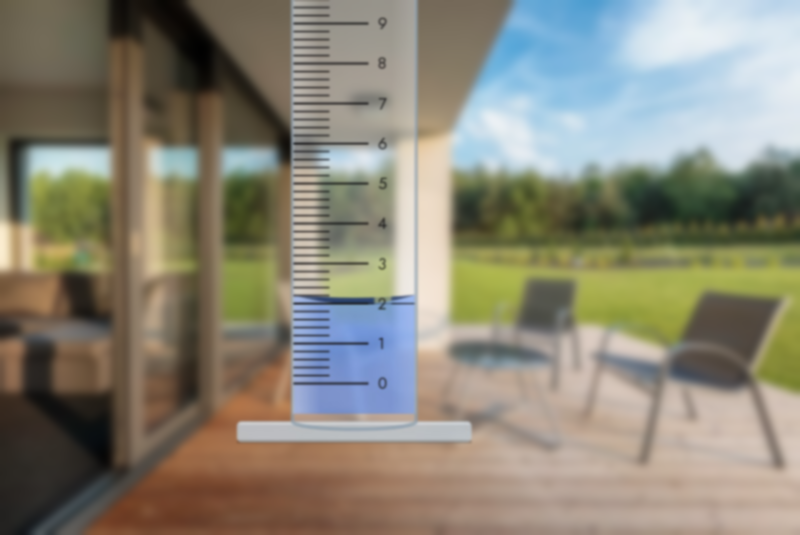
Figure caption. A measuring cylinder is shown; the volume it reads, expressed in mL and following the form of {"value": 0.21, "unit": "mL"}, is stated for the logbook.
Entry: {"value": 2, "unit": "mL"}
